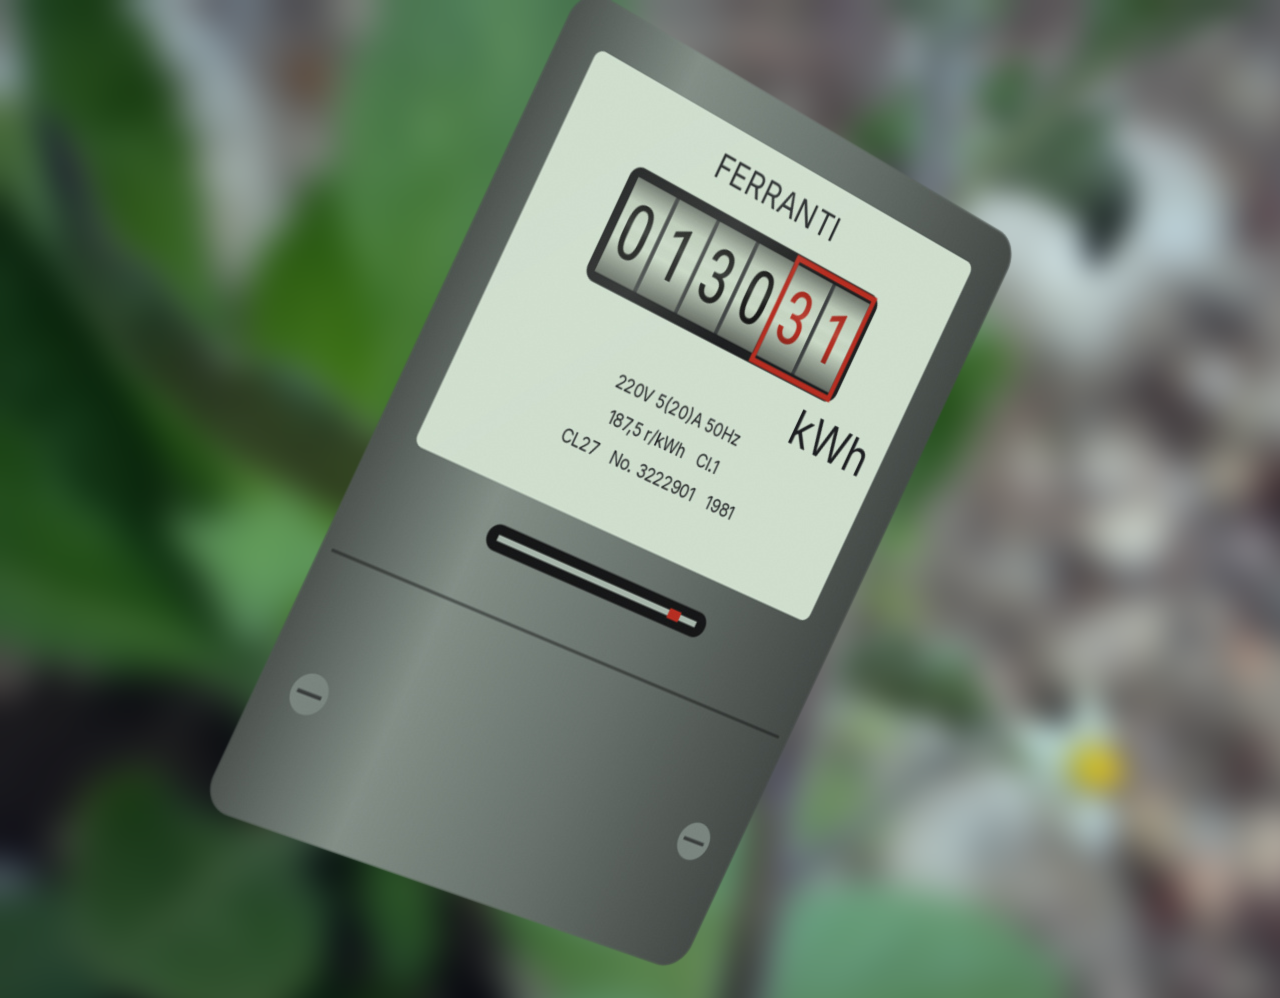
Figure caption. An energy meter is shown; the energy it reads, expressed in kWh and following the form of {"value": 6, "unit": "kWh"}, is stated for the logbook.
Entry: {"value": 130.31, "unit": "kWh"}
